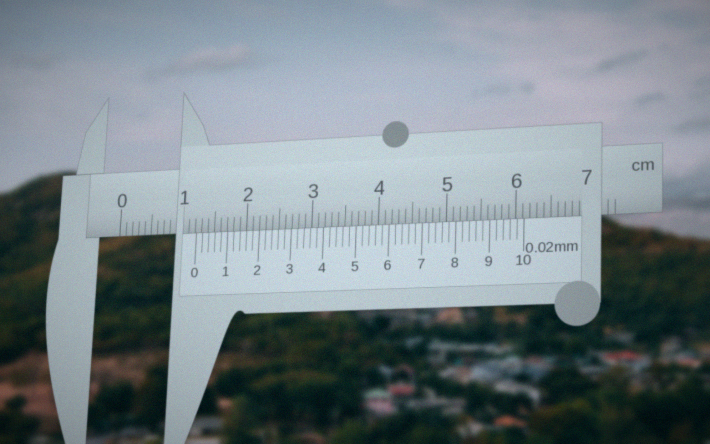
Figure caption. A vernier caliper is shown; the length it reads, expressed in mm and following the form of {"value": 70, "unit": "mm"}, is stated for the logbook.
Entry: {"value": 12.2, "unit": "mm"}
